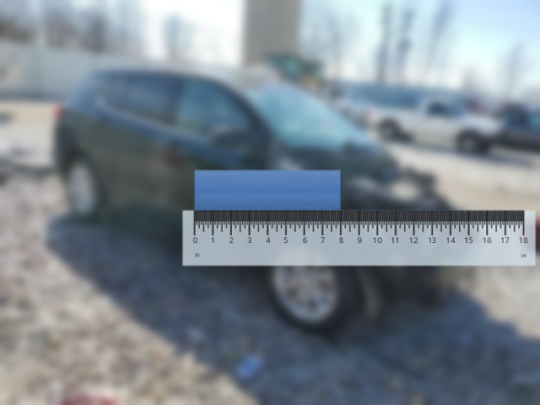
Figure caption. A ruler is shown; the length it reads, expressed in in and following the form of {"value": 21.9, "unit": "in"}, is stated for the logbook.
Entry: {"value": 8, "unit": "in"}
